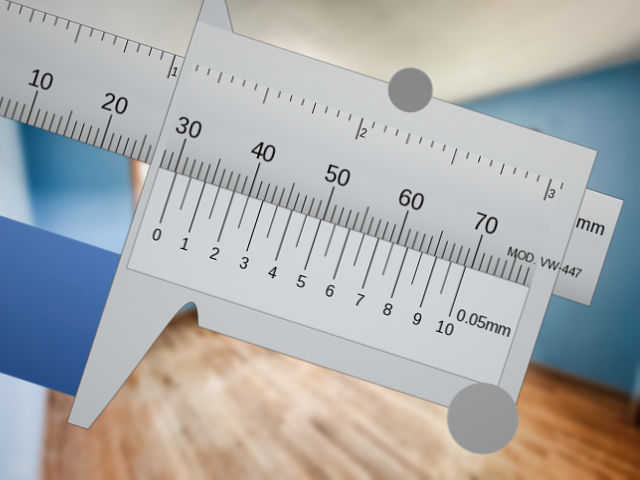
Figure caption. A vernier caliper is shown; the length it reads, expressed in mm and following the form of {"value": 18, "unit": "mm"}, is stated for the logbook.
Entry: {"value": 30.2, "unit": "mm"}
